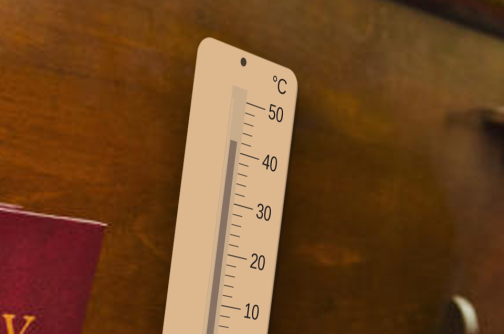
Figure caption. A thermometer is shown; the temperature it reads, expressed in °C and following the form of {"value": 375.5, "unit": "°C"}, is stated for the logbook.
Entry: {"value": 42, "unit": "°C"}
